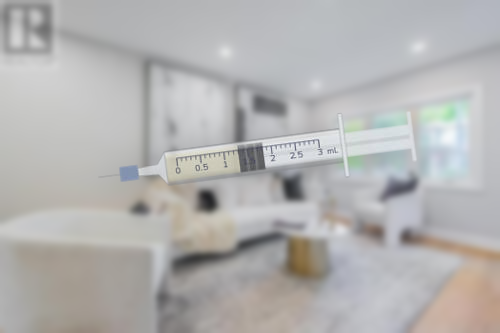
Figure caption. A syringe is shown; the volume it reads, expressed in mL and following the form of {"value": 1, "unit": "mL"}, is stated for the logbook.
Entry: {"value": 1.3, "unit": "mL"}
